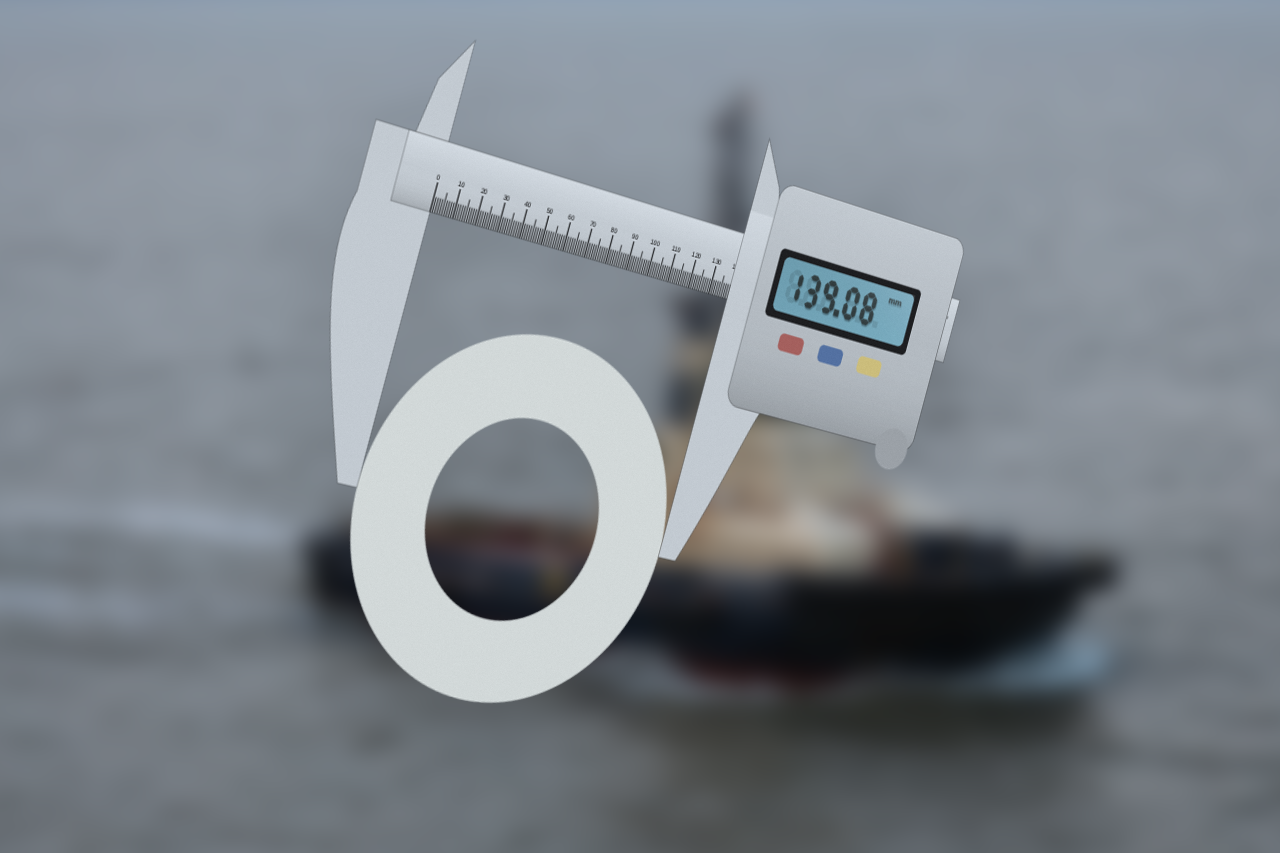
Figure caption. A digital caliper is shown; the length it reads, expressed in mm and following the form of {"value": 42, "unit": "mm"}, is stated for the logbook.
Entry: {"value": 139.08, "unit": "mm"}
